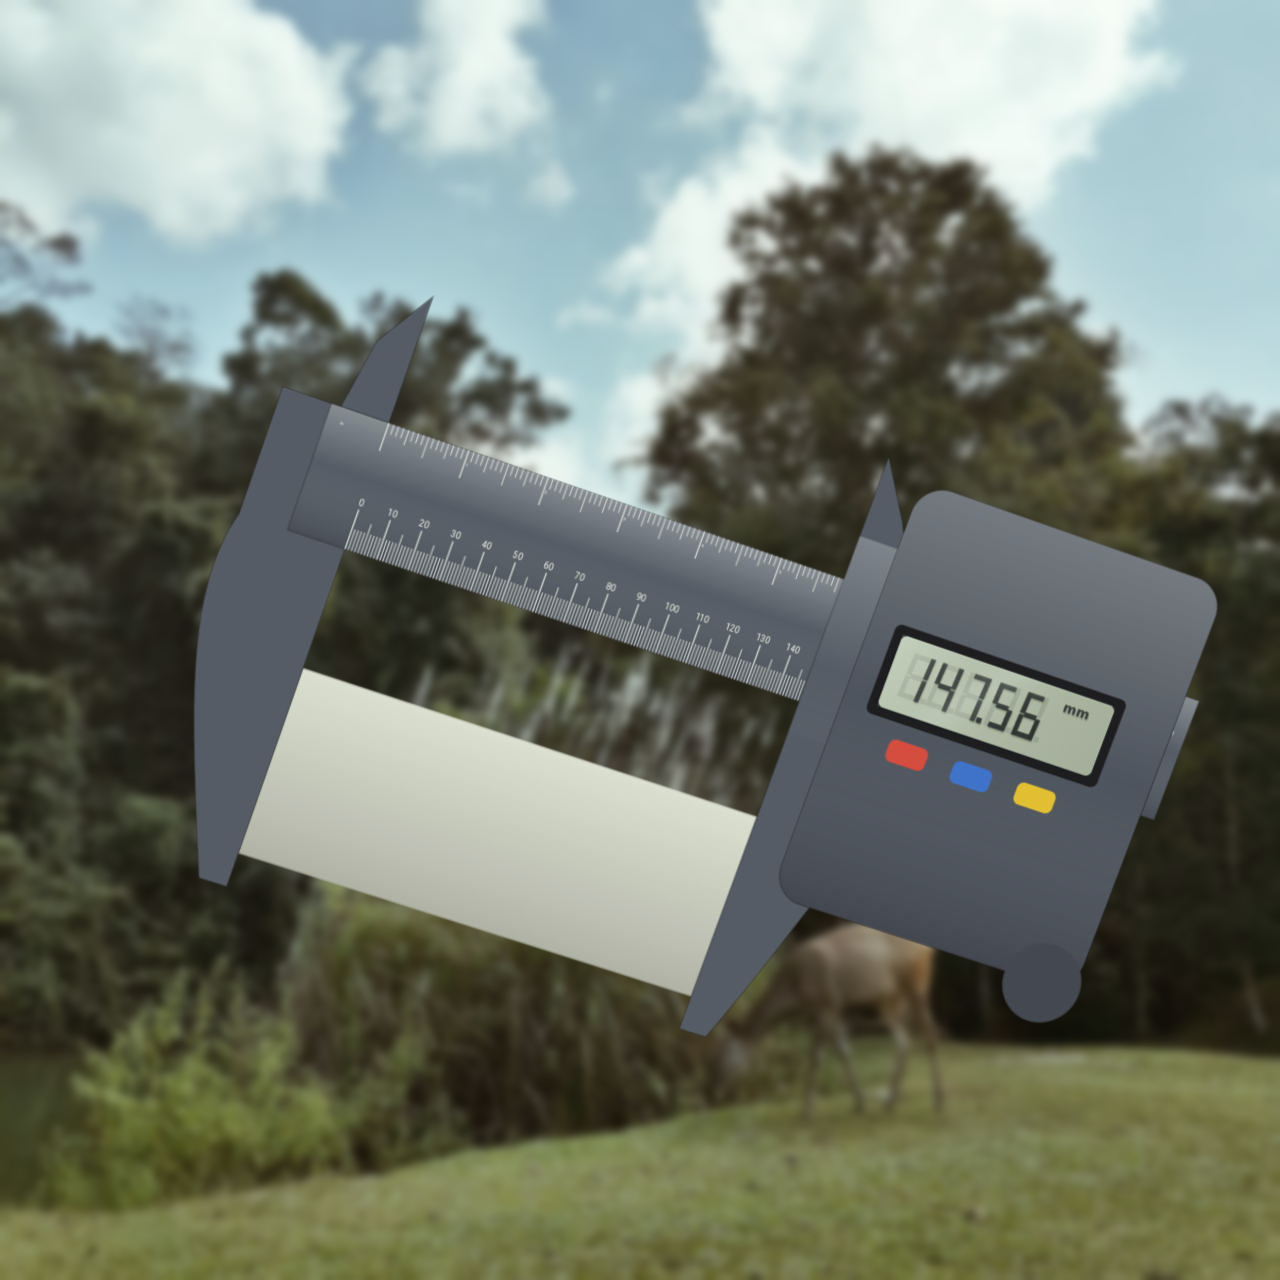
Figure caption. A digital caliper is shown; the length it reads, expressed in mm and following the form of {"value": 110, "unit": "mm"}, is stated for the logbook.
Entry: {"value": 147.56, "unit": "mm"}
